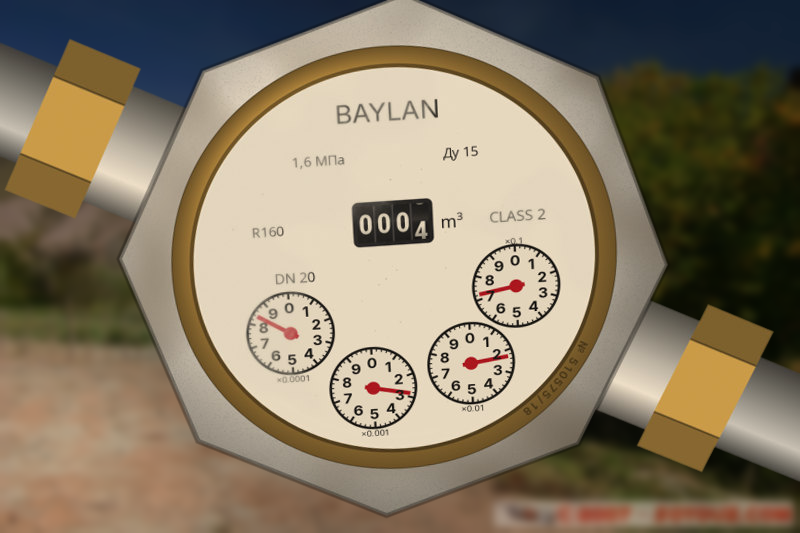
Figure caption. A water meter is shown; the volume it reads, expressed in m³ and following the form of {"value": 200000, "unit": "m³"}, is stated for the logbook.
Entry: {"value": 3.7228, "unit": "m³"}
